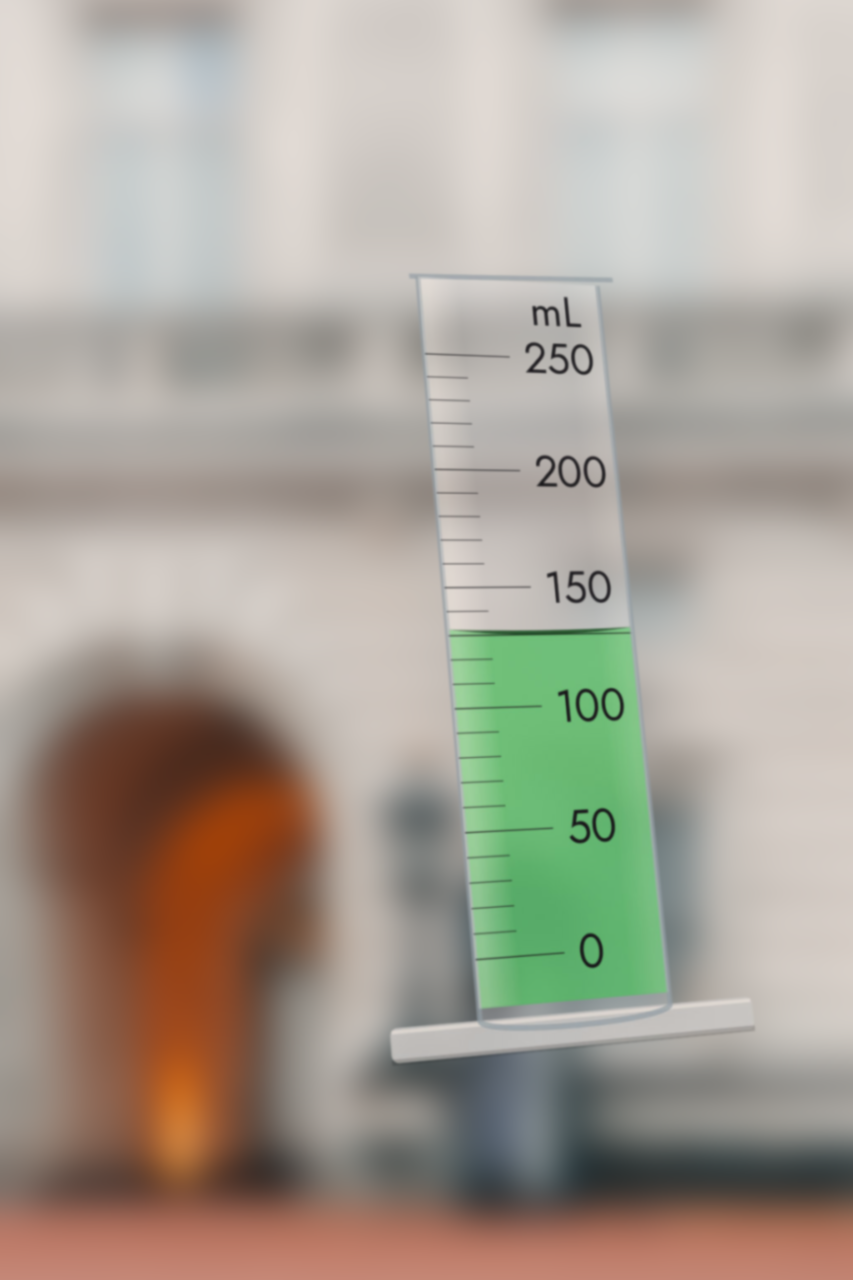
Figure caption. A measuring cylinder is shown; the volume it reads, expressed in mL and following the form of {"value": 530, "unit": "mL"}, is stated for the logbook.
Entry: {"value": 130, "unit": "mL"}
